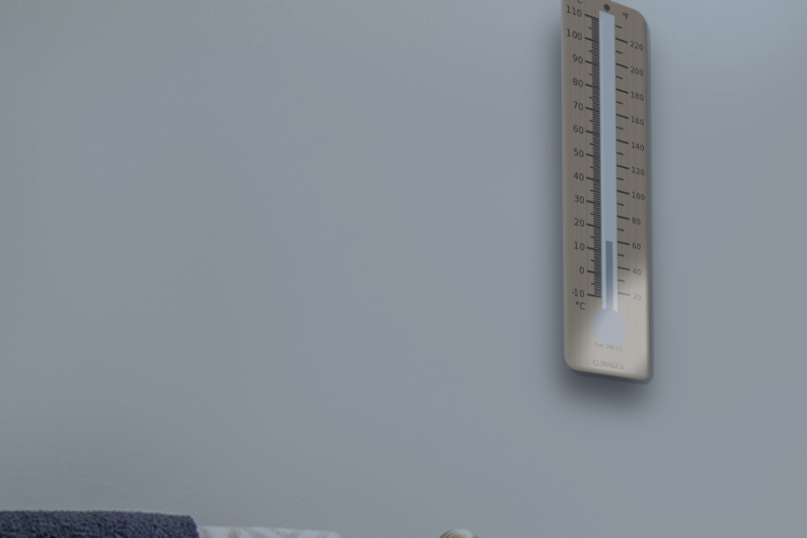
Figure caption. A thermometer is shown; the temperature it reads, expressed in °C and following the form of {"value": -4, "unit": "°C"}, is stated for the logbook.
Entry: {"value": 15, "unit": "°C"}
